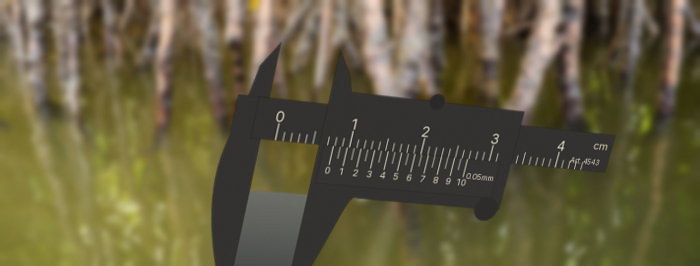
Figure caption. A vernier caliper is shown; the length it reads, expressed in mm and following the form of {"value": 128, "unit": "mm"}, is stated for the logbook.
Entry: {"value": 7.8, "unit": "mm"}
